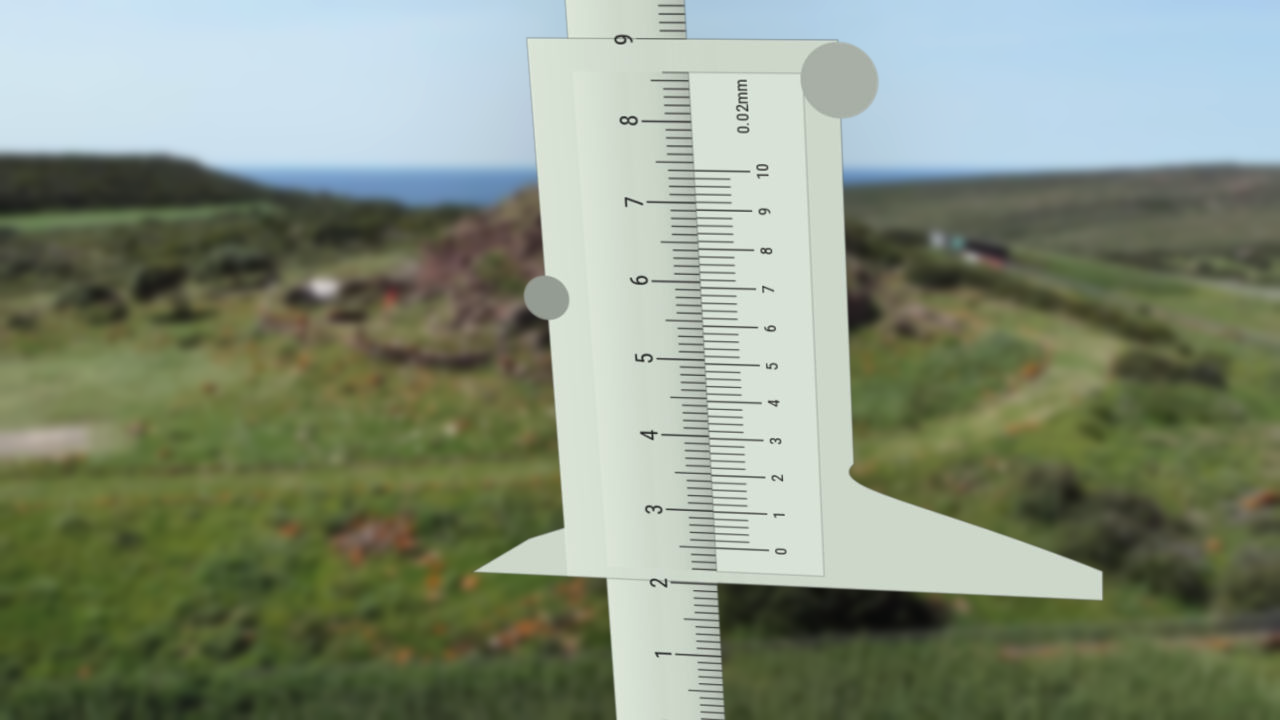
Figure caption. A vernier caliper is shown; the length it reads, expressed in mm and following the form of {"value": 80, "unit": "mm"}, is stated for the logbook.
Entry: {"value": 25.0, "unit": "mm"}
